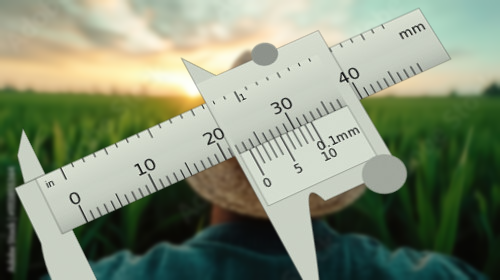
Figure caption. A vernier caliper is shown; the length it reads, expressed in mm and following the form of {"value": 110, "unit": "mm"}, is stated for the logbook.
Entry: {"value": 23.4, "unit": "mm"}
